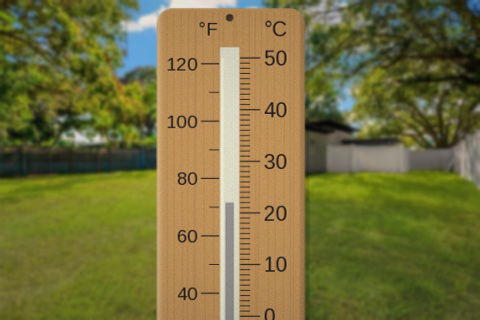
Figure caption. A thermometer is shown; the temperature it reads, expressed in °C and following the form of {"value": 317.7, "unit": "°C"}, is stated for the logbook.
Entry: {"value": 22, "unit": "°C"}
